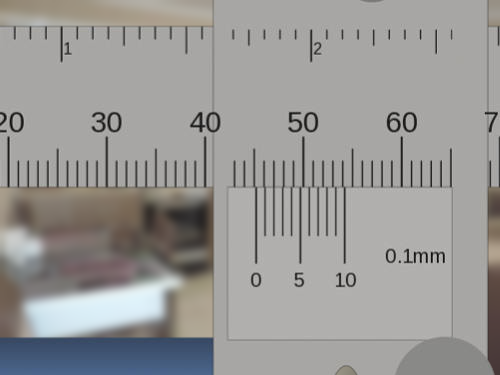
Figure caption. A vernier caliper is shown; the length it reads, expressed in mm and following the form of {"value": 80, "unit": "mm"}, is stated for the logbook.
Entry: {"value": 45.2, "unit": "mm"}
